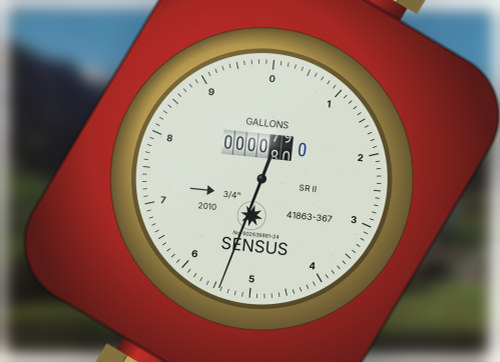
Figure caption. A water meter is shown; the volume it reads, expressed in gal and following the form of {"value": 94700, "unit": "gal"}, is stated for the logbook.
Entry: {"value": 795.4, "unit": "gal"}
